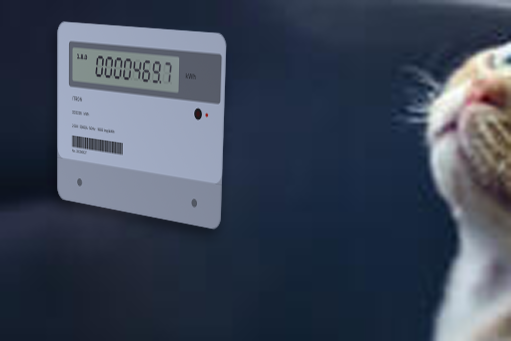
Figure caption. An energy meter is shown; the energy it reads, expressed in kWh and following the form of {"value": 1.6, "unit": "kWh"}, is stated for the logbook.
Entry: {"value": 469.7, "unit": "kWh"}
